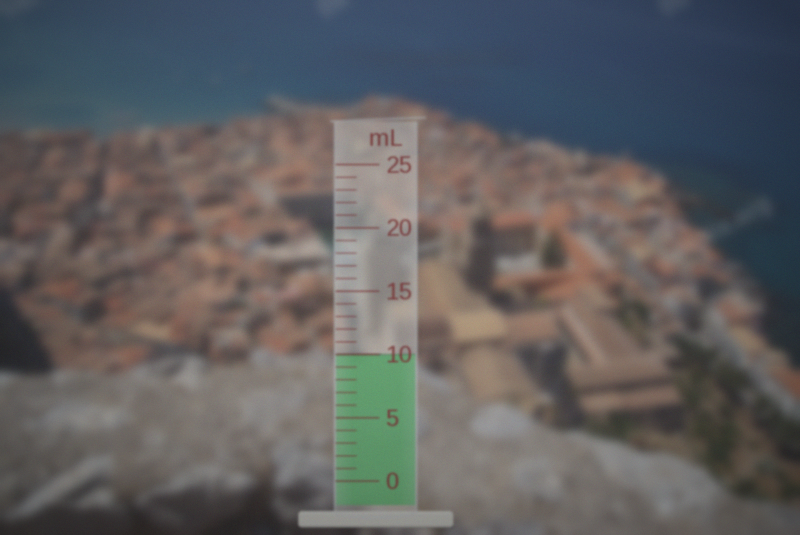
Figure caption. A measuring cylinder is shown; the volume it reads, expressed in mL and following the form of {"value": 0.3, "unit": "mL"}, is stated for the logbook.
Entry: {"value": 10, "unit": "mL"}
